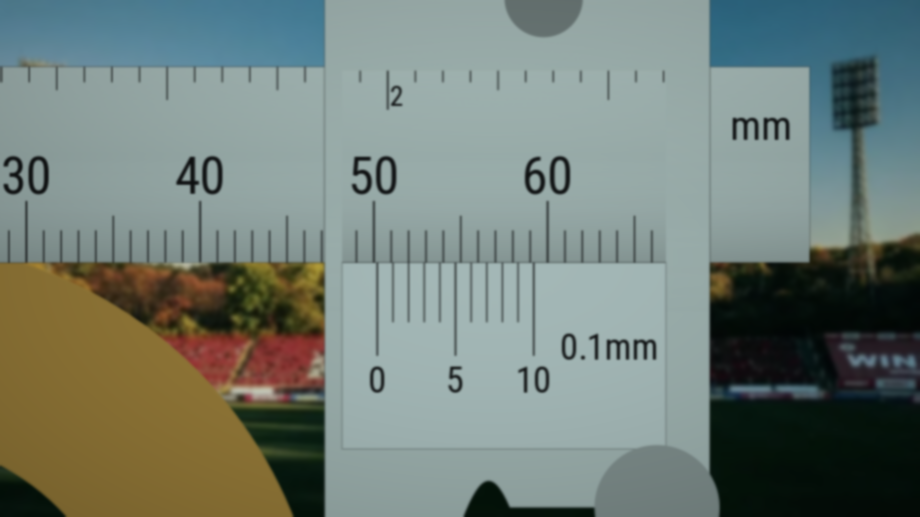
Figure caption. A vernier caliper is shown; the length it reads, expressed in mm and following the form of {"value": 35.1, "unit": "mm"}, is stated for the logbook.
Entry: {"value": 50.2, "unit": "mm"}
